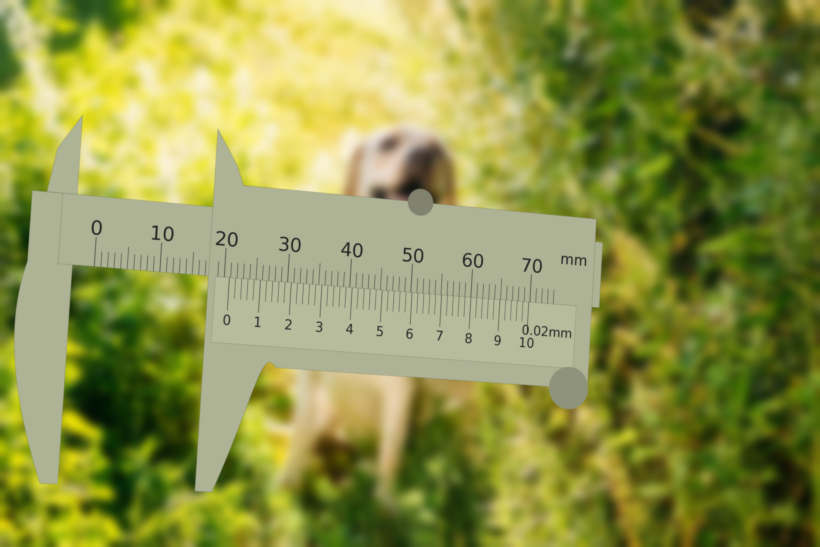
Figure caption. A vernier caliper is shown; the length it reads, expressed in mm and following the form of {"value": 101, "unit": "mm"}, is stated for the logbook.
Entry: {"value": 20.8, "unit": "mm"}
